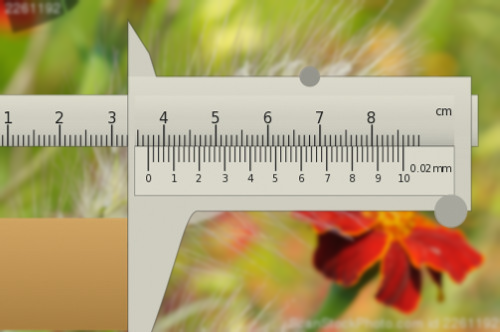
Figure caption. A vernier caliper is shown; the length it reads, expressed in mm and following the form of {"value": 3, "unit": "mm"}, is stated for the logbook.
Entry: {"value": 37.0, "unit": "mm"}
